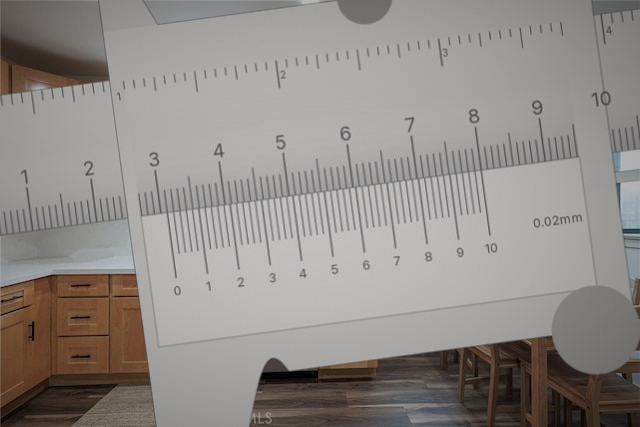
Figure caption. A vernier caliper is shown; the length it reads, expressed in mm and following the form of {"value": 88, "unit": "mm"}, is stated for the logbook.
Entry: {"value": 31.0, "unit": "mm"}
